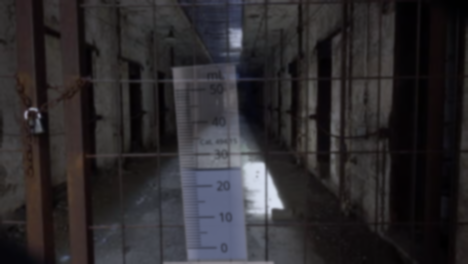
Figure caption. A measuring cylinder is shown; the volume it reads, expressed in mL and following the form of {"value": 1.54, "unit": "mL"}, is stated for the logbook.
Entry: {"value": 25, "unit": "mL"}
